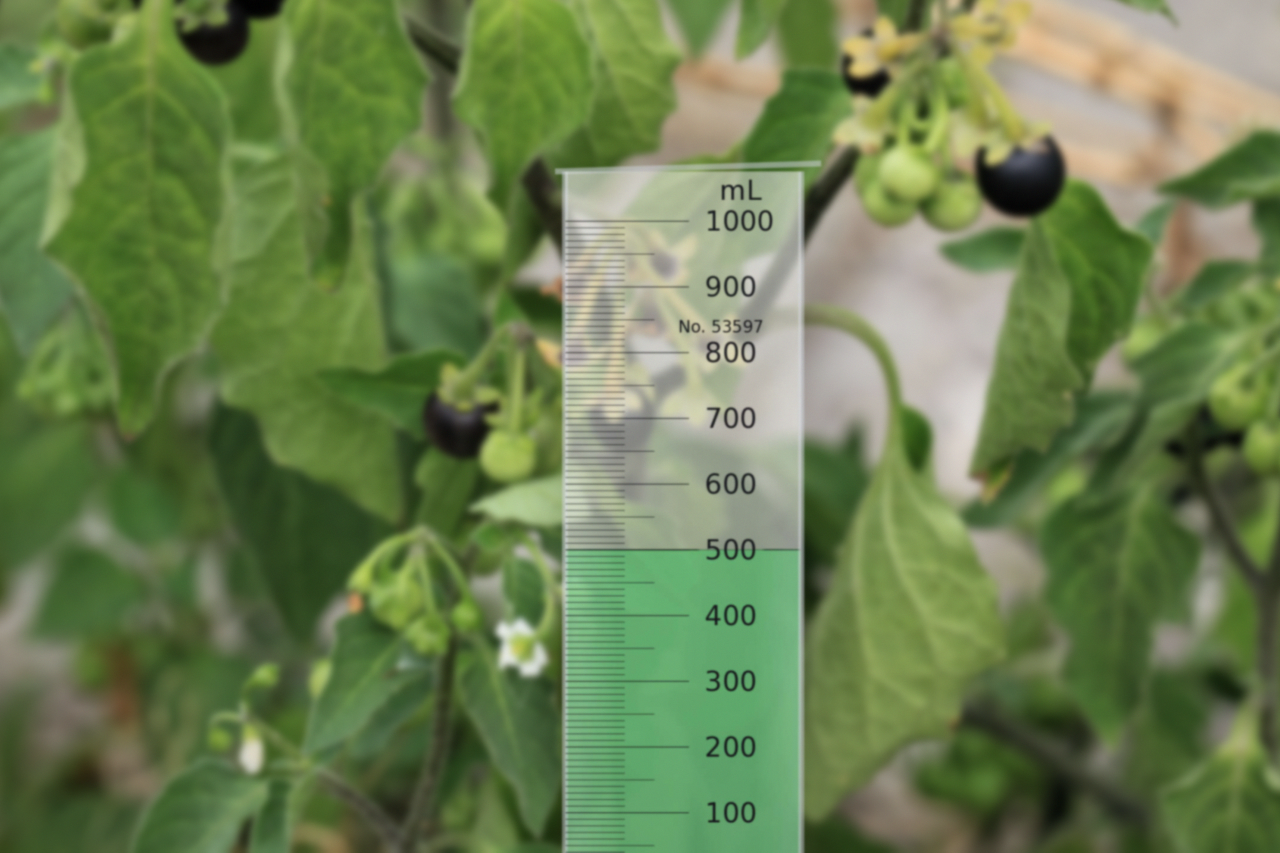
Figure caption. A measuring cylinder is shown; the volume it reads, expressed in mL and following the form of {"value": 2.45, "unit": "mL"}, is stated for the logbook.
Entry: {"value": 500, "unit": "mL"}
